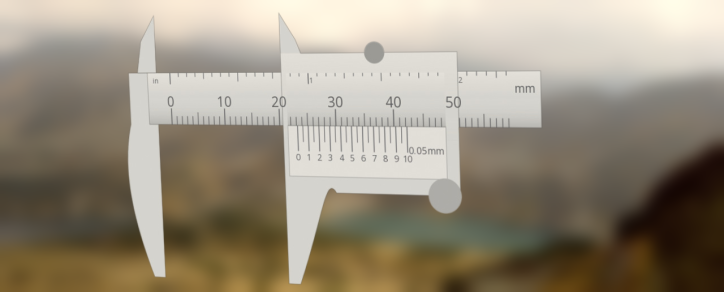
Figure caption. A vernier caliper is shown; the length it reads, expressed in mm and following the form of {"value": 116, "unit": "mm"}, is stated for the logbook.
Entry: {"value": 23.2, "unit": "mm"}
